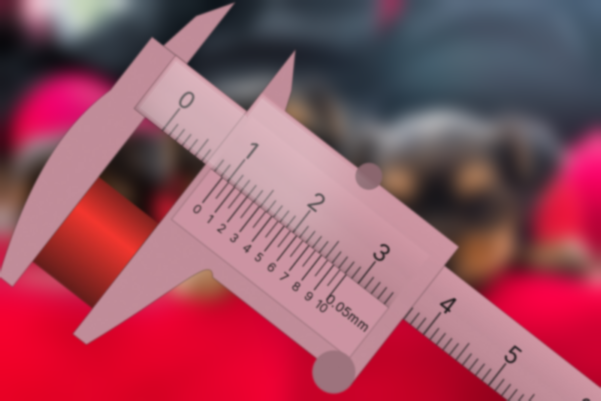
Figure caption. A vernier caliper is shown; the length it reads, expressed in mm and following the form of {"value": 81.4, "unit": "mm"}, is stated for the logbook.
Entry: {"value": 9.2, "unit": "mm"}
